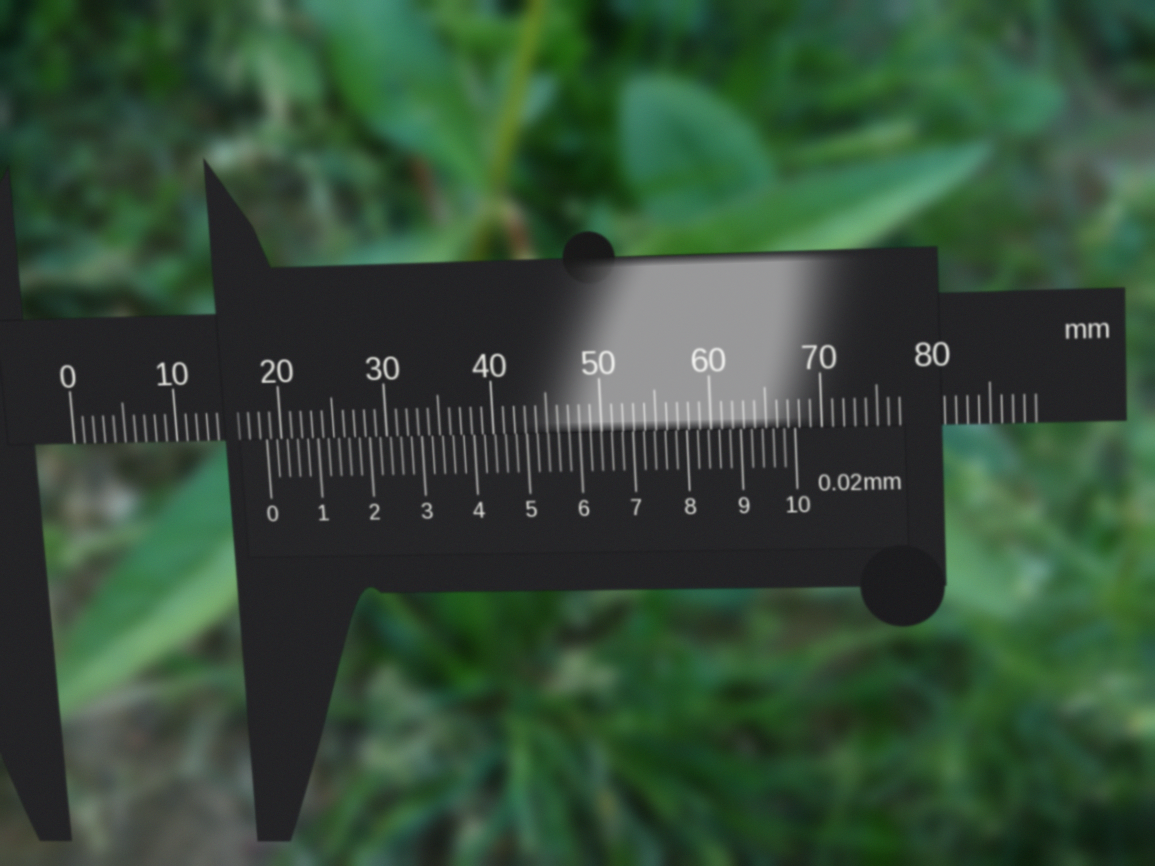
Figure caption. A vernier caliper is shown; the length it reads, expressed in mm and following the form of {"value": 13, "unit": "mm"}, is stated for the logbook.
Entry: {"value": 18.6, "unit": "mm"}
